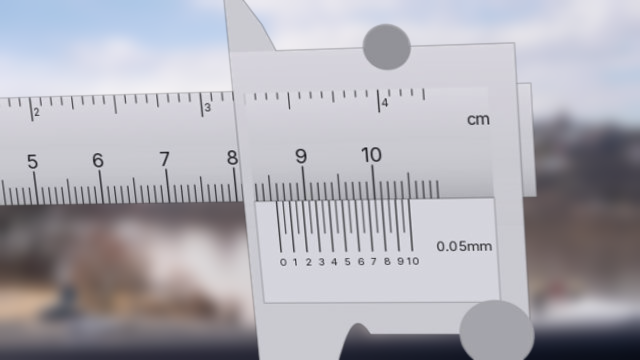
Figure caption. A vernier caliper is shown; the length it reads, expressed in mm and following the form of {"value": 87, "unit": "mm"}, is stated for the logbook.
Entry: {"value": 85.8, "unit": "mm"}
